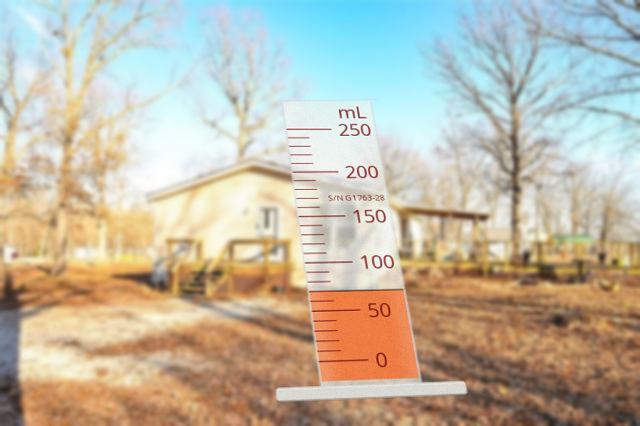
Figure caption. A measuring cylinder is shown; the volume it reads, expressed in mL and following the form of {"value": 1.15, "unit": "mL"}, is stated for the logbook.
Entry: {"value": 70, "unit": "mL"}
